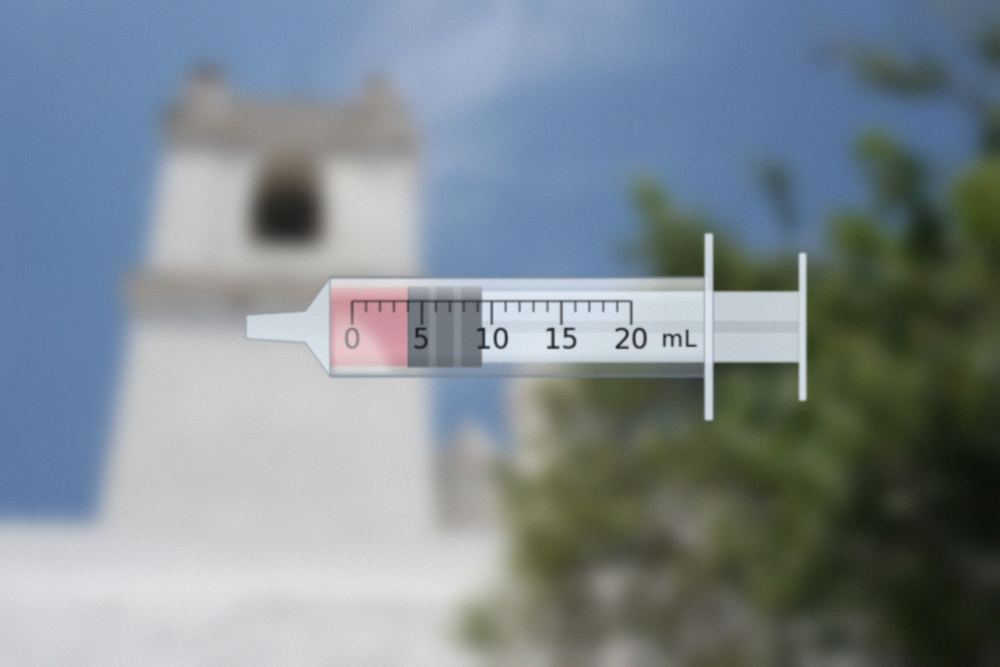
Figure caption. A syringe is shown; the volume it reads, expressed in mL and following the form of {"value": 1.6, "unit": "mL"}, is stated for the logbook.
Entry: {"value": 4, "unit": "mL"}
